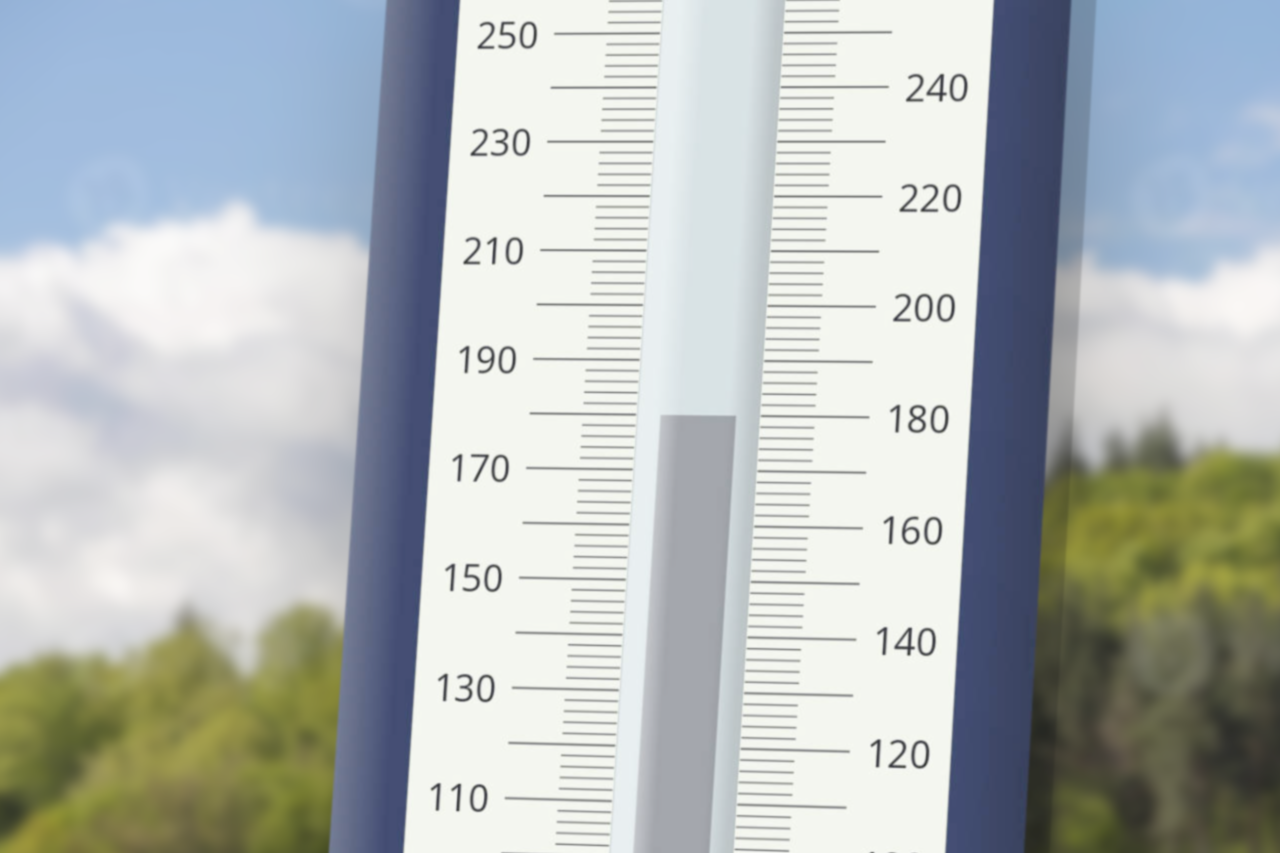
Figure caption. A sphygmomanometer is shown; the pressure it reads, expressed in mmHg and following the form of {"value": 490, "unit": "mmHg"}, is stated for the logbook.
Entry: {"value": 180, "unit": "mmHg"}
